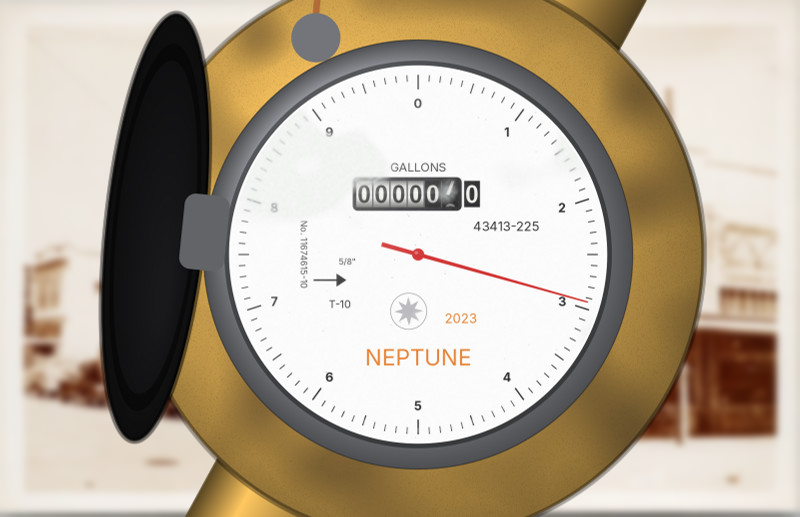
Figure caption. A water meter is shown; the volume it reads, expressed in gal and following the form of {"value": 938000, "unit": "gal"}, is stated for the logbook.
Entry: {"value": 72.9, "unit": "gal"}
